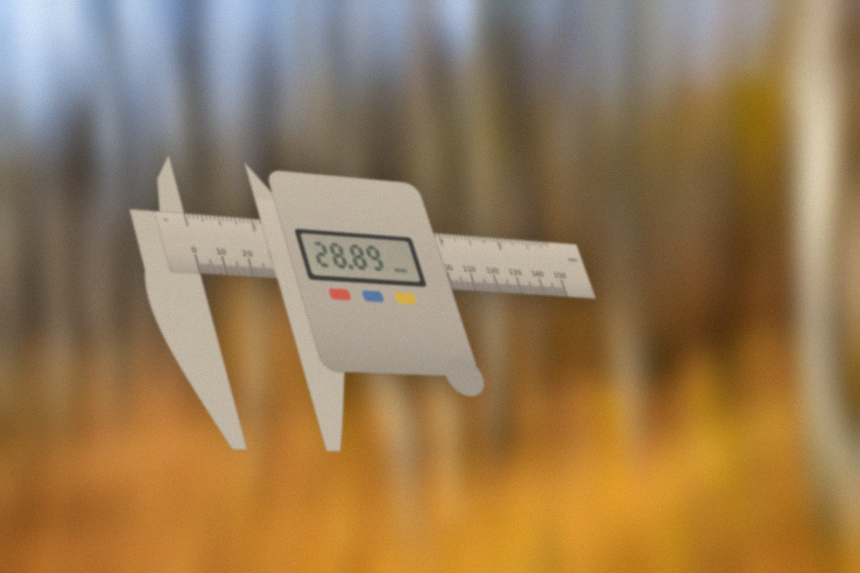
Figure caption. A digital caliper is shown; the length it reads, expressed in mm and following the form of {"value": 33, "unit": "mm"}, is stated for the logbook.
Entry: {"value": 28.89, "unit": "mm"}
